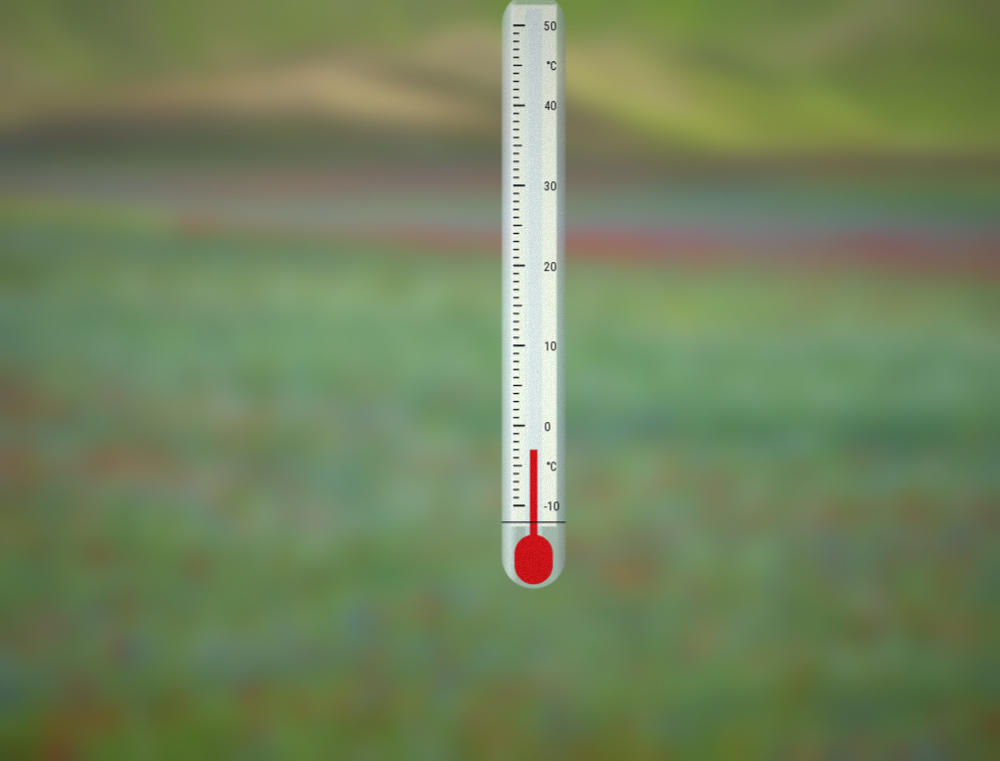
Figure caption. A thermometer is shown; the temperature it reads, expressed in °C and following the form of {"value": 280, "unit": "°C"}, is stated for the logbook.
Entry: {"value": -3, "unit": "°C"}
